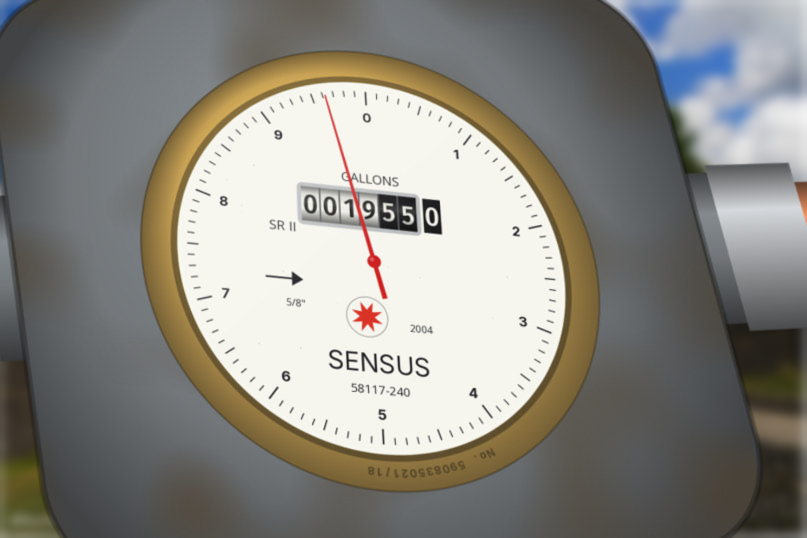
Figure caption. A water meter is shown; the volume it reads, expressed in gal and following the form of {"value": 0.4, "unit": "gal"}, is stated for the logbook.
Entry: {"value": 19549.6, "unit": "gal"}
